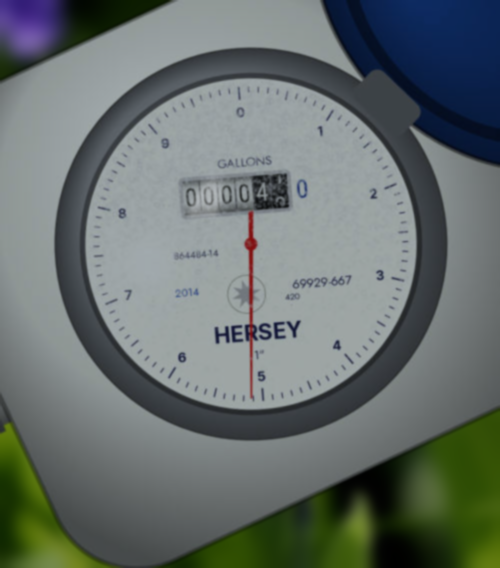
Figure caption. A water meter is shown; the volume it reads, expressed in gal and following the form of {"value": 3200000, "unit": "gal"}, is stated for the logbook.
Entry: {"value": 415.1, "unit": "gal"}
